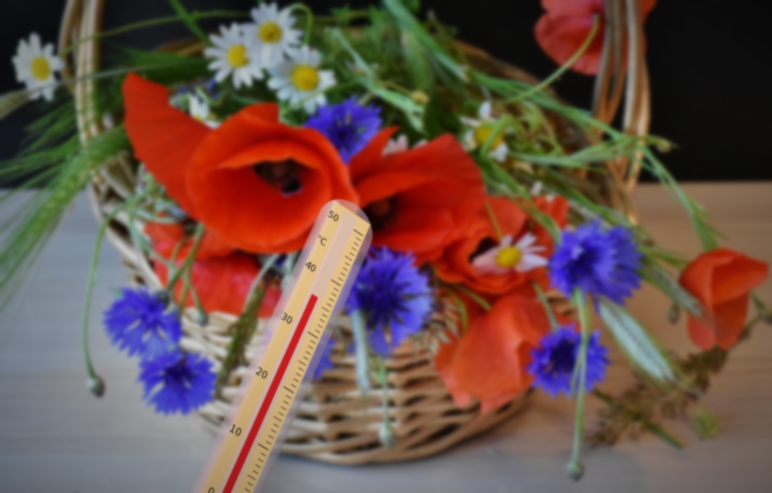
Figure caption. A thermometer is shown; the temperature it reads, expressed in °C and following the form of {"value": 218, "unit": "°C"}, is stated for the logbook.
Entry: {"value": 36, "unit": "°C"}
